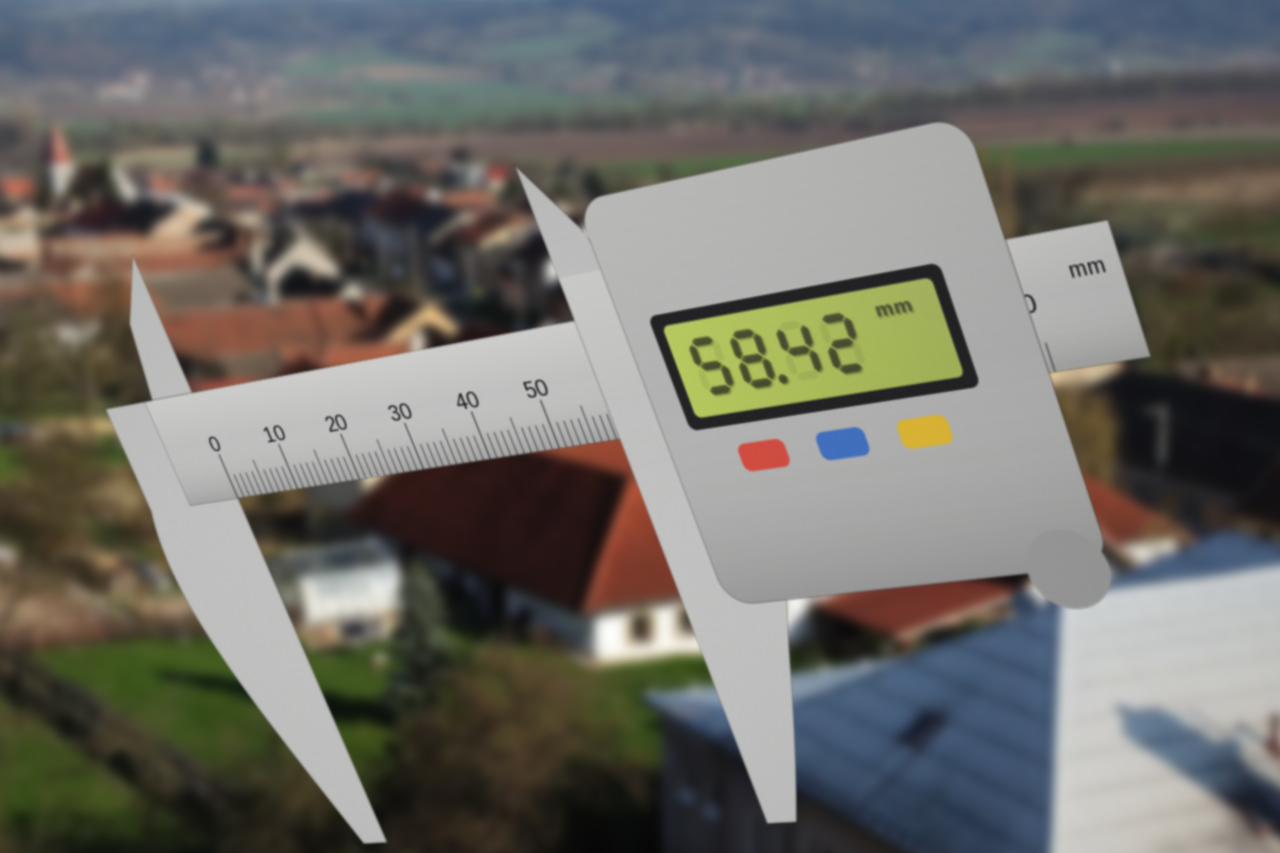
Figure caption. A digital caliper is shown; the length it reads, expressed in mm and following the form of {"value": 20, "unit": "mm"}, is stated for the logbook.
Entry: {"value": 58.42, "unit": "mm"}
